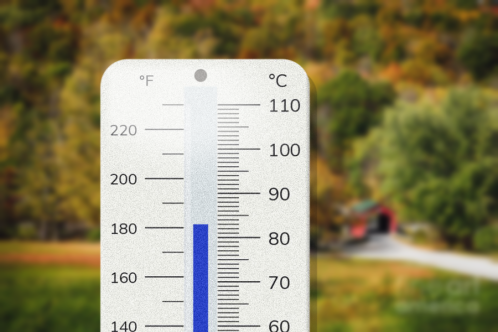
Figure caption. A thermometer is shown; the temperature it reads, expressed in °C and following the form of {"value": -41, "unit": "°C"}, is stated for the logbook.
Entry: {"value": 83, "unit": "°C"}
